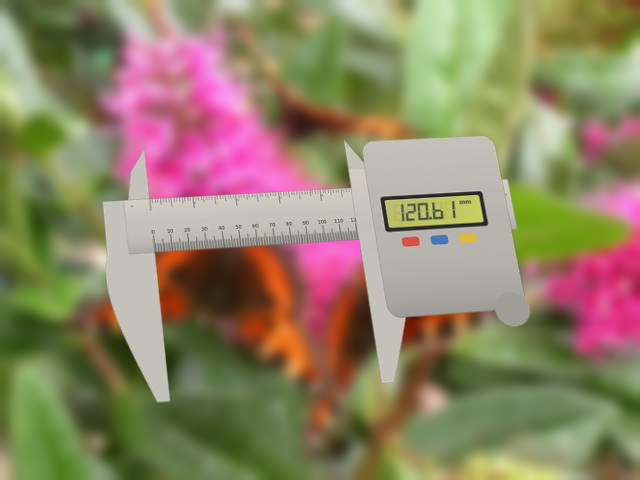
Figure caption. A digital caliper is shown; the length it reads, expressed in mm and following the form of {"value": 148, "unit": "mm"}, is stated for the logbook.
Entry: {"value": 120.61, "unit": "mm"}
